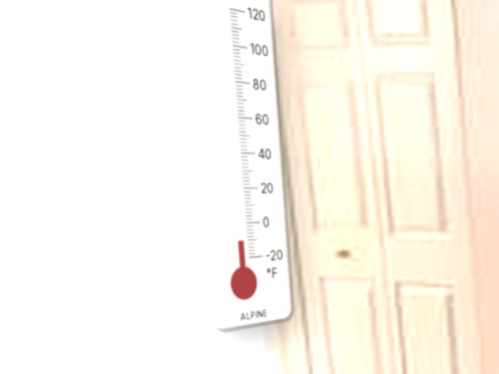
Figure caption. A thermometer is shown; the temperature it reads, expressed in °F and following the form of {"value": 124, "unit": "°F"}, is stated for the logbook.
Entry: {"value": -10, "unit": "°F"}
